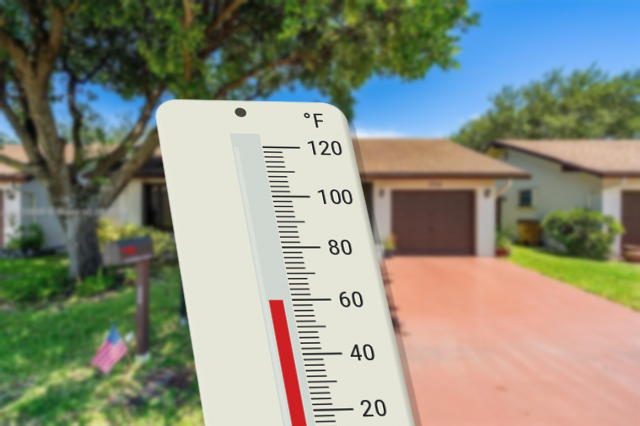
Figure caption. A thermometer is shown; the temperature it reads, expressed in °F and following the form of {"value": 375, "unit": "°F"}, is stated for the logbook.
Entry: {"value": 60, "unit": "°F"}
